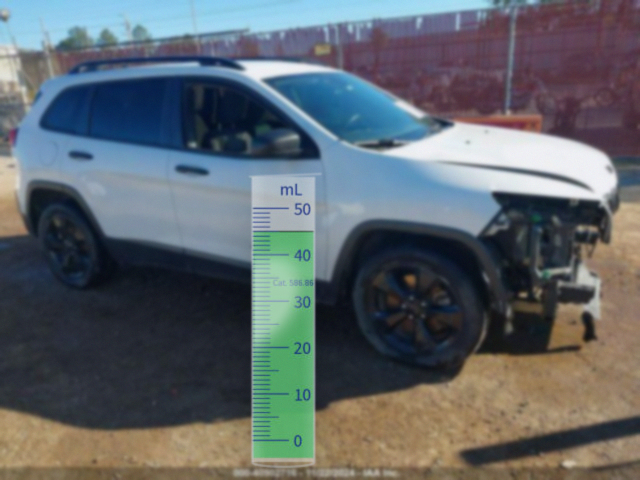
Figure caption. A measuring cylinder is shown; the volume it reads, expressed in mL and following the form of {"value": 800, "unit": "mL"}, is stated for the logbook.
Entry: {"value": 45, "unit": "mL"}
